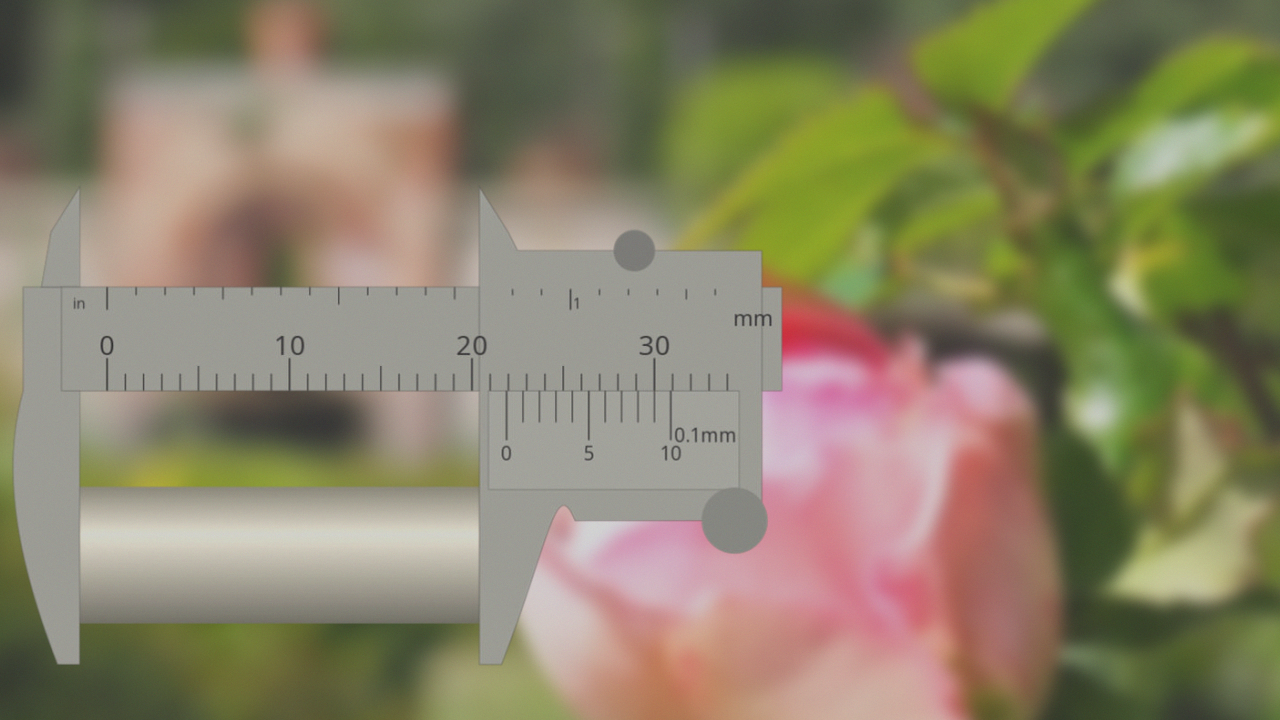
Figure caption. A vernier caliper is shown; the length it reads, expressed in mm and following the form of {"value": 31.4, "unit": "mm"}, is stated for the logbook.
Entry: {"value": 21.9, "unit": "mm"}
